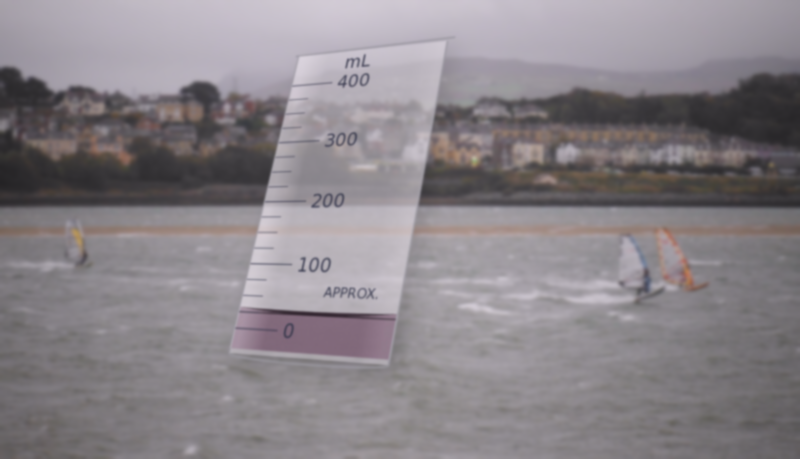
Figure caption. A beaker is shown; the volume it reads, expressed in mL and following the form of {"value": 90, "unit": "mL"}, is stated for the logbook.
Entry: {"value": 25, "unit": "mL"}
